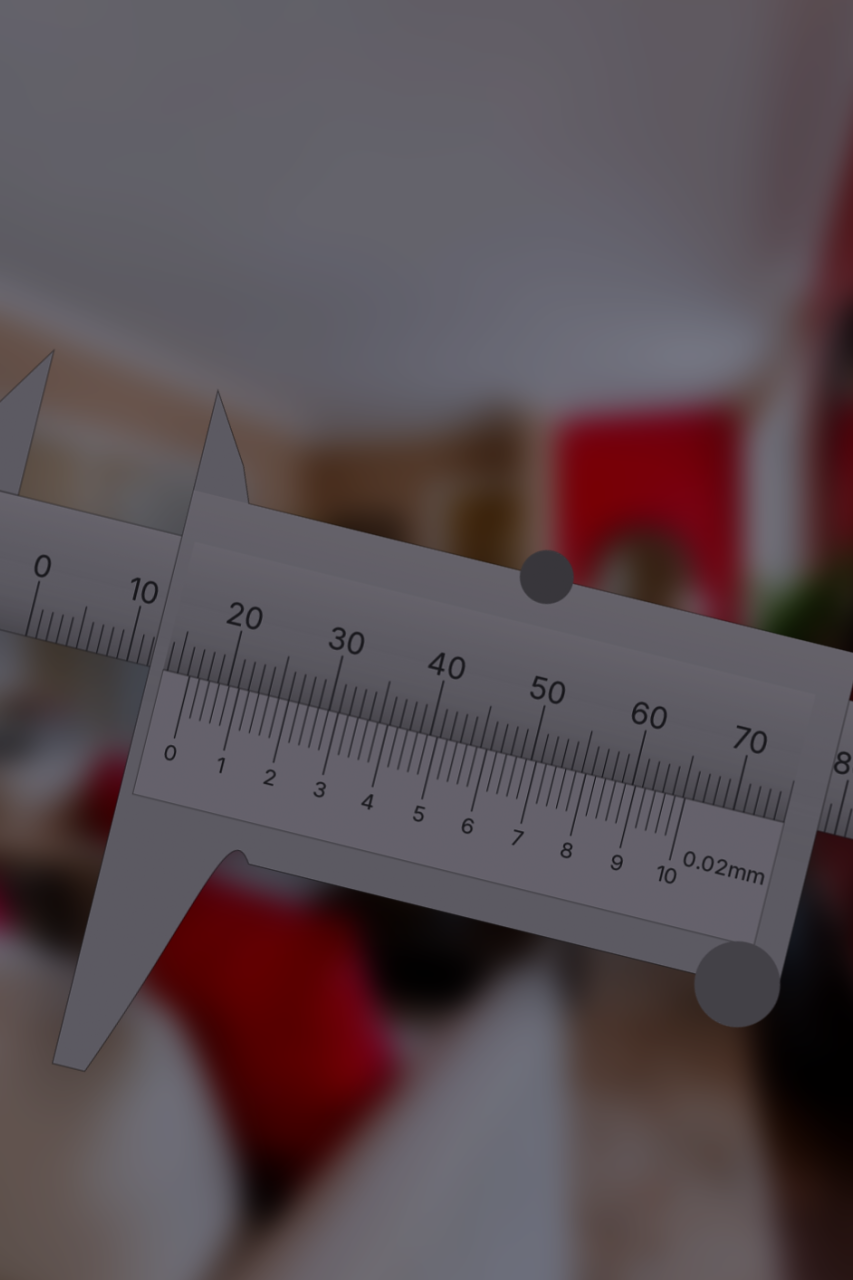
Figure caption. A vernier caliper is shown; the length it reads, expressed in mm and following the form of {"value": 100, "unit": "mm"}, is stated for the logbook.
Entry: {"value": 16.2, "unit": "mm"}
